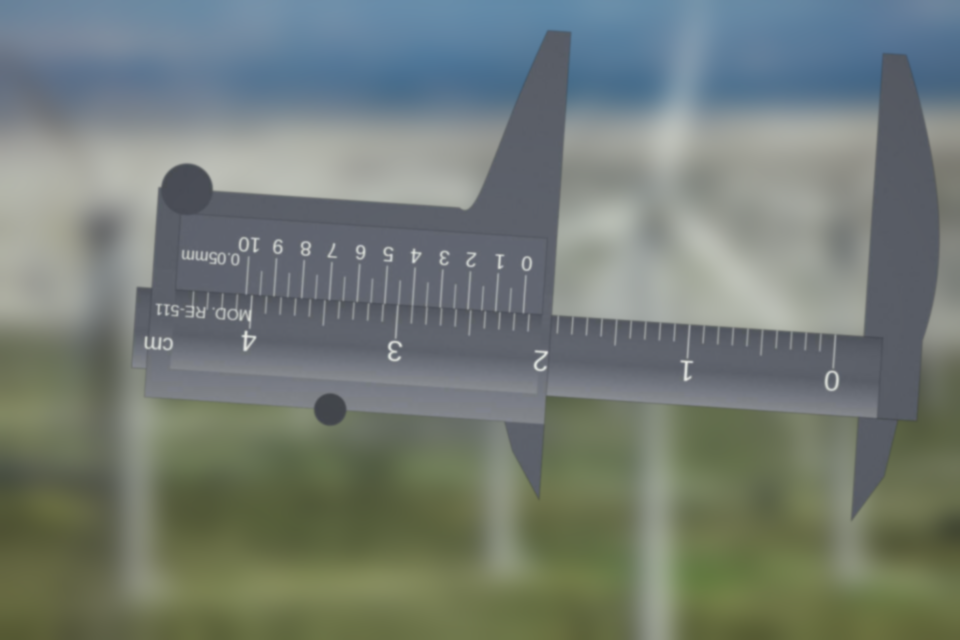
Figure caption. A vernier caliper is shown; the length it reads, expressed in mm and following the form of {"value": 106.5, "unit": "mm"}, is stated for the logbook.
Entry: {"value": 21.4, "unit": "mm"}
